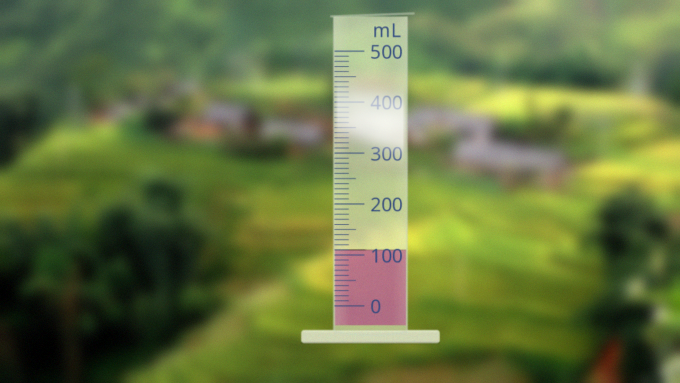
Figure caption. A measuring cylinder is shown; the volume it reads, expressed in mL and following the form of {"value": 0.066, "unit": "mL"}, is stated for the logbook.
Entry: {"value": 110, "unit": "mL"}
